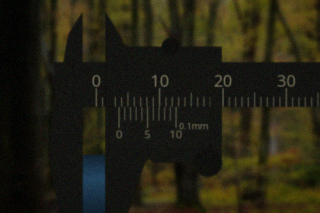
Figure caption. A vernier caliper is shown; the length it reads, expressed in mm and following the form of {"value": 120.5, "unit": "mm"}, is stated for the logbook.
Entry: {"value": 3.6, "unit": "mm"}
